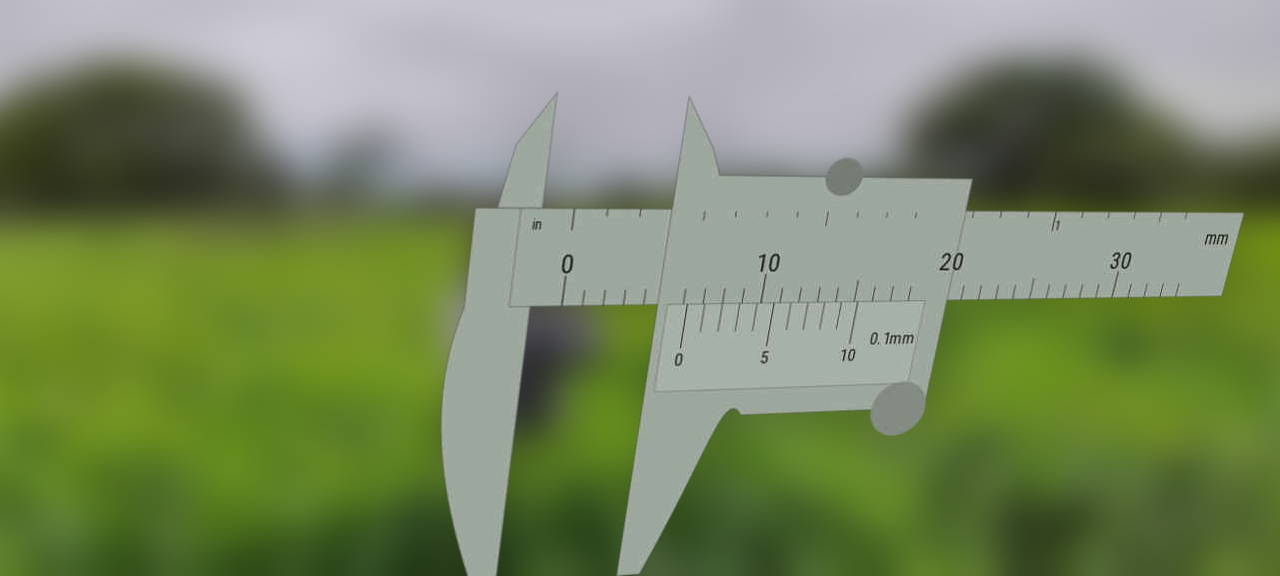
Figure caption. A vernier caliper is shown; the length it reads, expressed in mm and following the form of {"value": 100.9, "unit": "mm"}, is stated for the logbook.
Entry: {"value": 6.2, "unit": "mm"}
